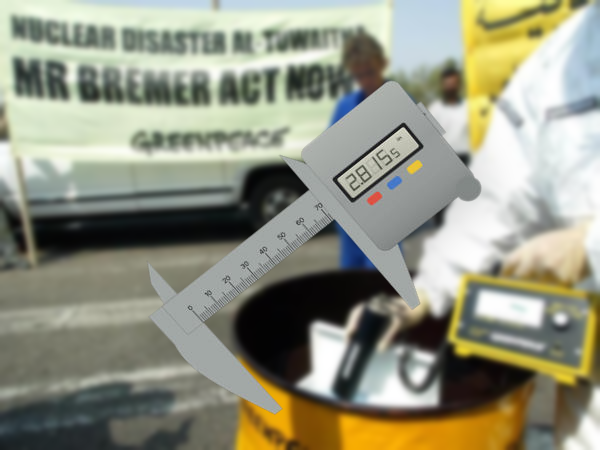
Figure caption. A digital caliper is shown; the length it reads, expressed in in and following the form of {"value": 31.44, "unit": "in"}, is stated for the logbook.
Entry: {"value": 2.8155, "unit": "in"}
